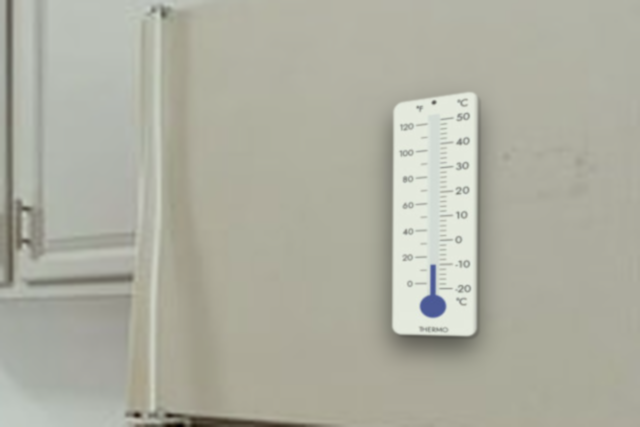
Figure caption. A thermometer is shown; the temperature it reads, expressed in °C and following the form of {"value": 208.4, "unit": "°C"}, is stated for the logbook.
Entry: {"value": -10, "unit": "°C"}
